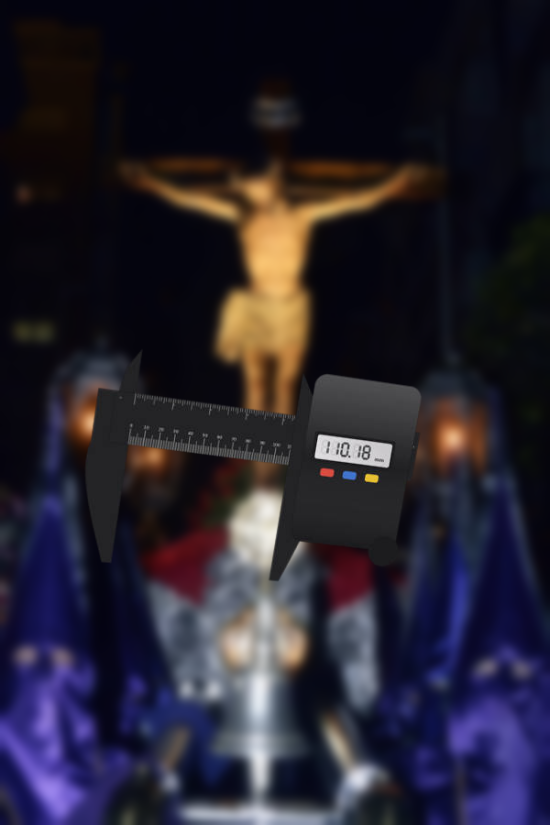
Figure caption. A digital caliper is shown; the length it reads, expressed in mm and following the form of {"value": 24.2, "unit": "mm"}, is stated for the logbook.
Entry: {"value": 110.18, "unit": "mm"}
